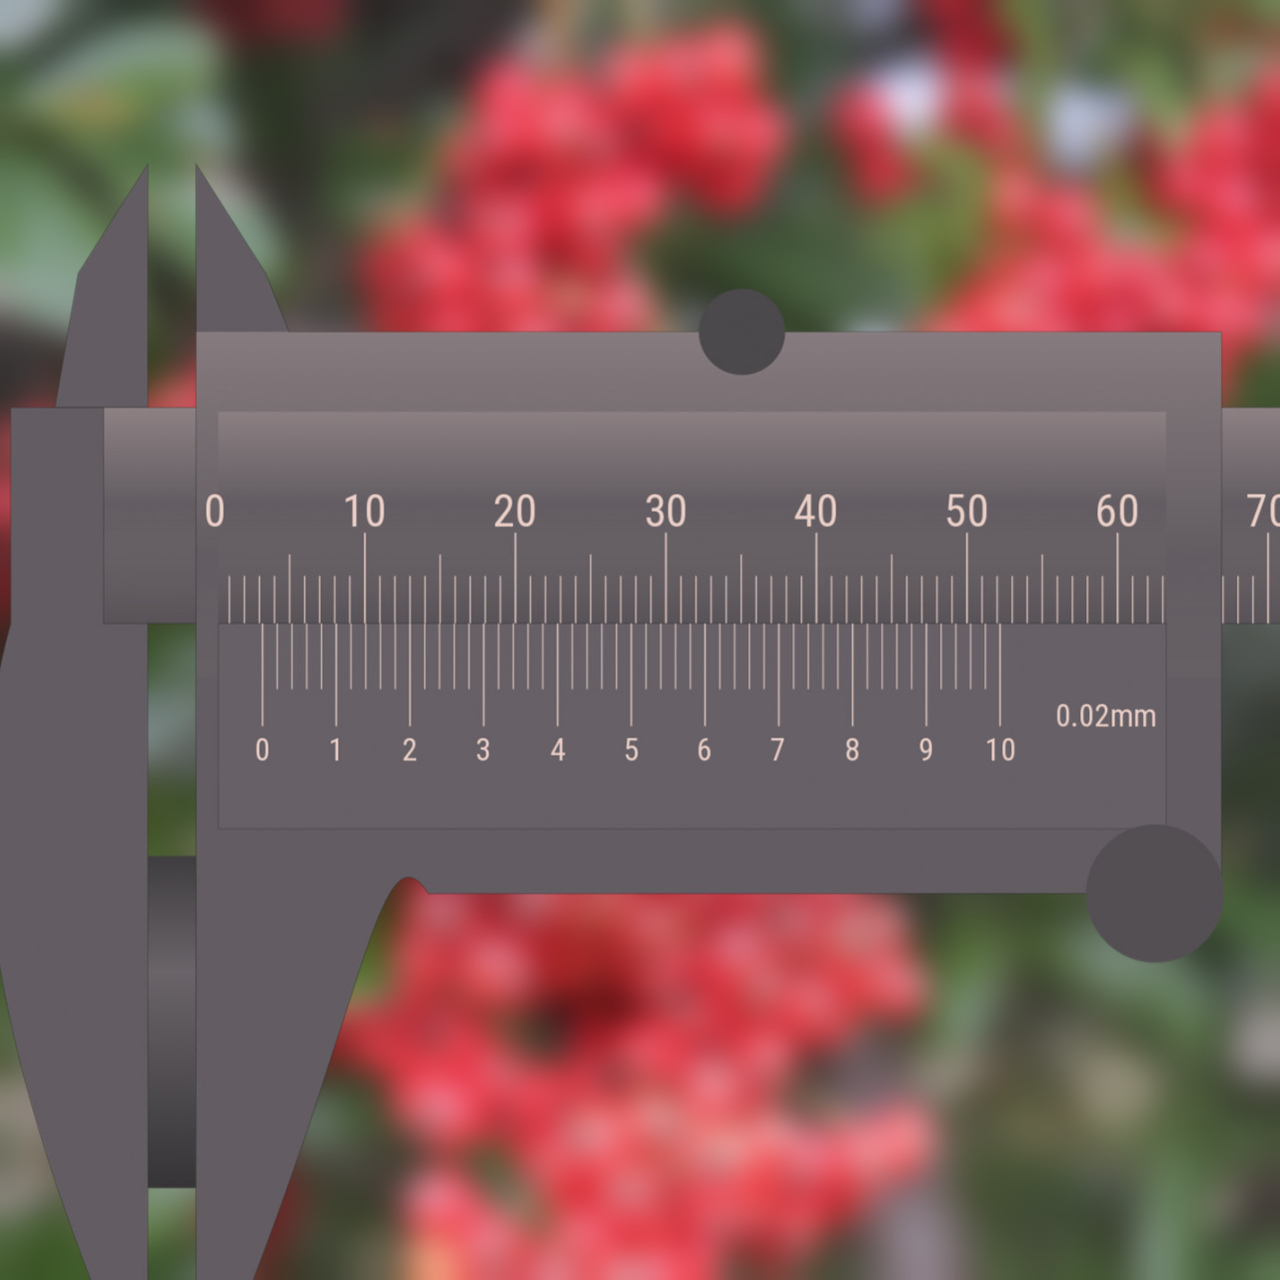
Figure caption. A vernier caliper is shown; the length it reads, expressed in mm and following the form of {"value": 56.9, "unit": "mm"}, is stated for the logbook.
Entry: {"value": 3.2, "unit": "mm"}
